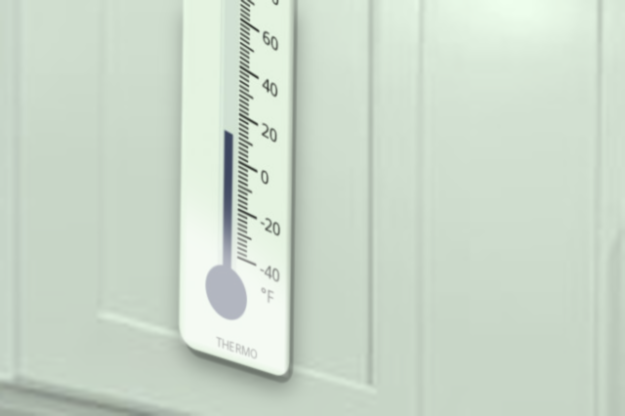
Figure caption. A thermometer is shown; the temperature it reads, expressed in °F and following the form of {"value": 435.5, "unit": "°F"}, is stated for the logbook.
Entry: {"value": 10, "unit": "°F"}
